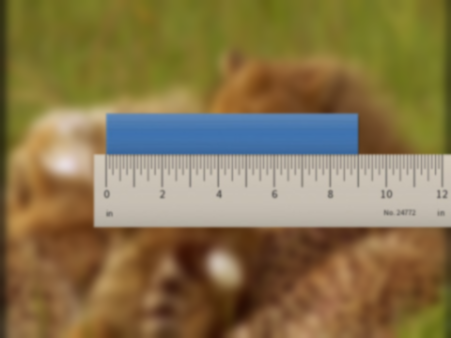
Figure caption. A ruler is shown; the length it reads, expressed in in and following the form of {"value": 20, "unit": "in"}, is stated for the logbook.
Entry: {"value": 9, "unit": "in"}
